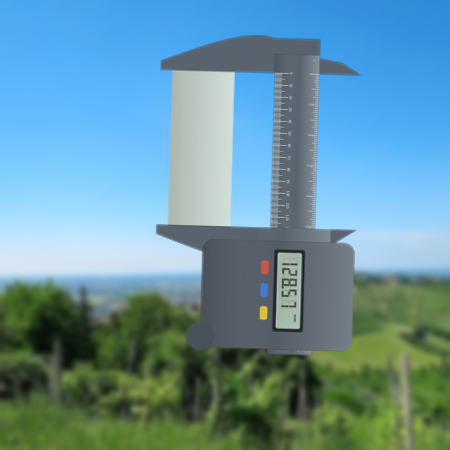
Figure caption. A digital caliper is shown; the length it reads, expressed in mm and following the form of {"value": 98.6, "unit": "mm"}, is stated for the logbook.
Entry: {"value": 128.57, "unit": "mm"}
